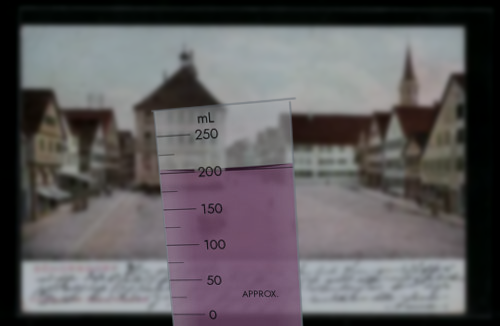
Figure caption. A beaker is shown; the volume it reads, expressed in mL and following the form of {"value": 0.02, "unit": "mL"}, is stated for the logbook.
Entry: {"value": 200, "unit": "mL"}
